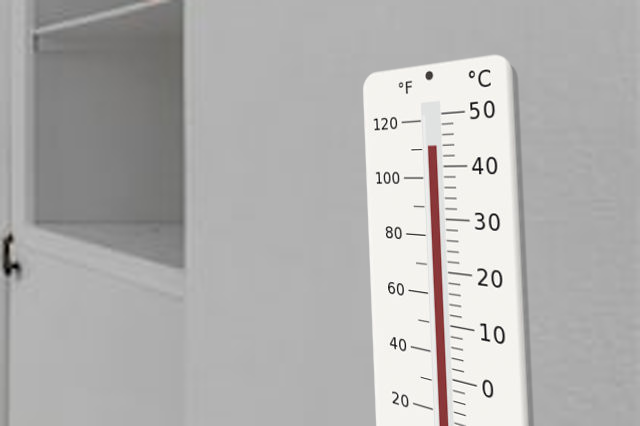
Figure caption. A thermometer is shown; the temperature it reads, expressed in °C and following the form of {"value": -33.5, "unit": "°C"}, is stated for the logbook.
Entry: {"value": 44, "unit": "°C"}
